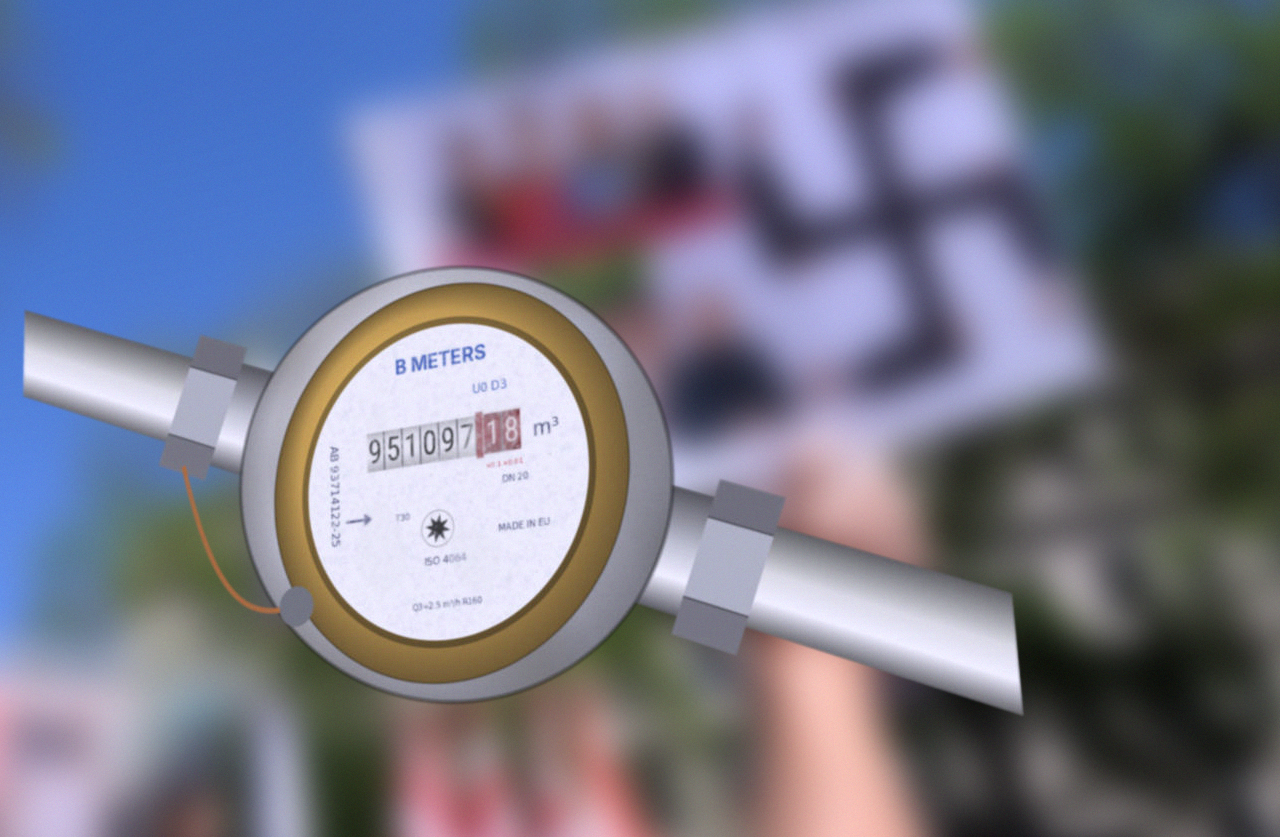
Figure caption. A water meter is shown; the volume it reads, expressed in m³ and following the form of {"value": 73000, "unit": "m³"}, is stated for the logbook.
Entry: {"value": 951097.18, "unit": "m³"}
